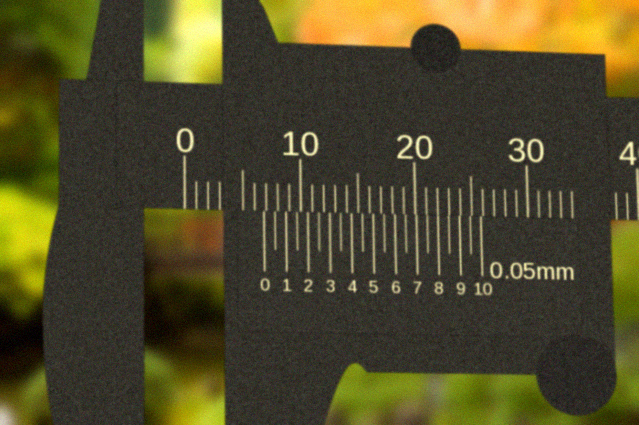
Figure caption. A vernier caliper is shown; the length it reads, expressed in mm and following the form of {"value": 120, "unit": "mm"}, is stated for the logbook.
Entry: {"value": 6.8, "unit": "mm"}
